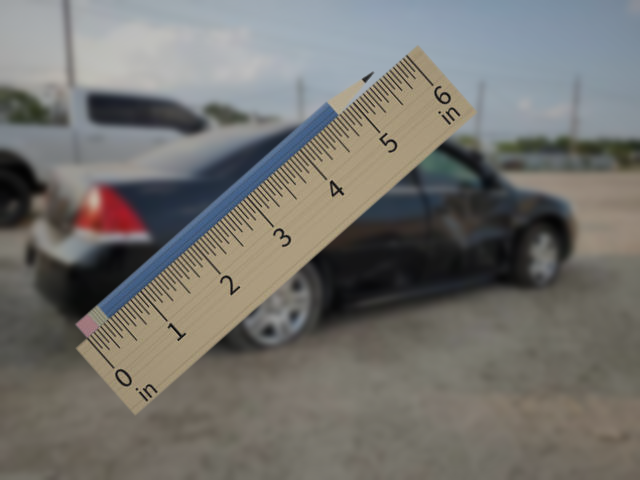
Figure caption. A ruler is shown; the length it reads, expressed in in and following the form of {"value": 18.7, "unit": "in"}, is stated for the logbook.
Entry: {"value": 5.5, "unit": "in"}
